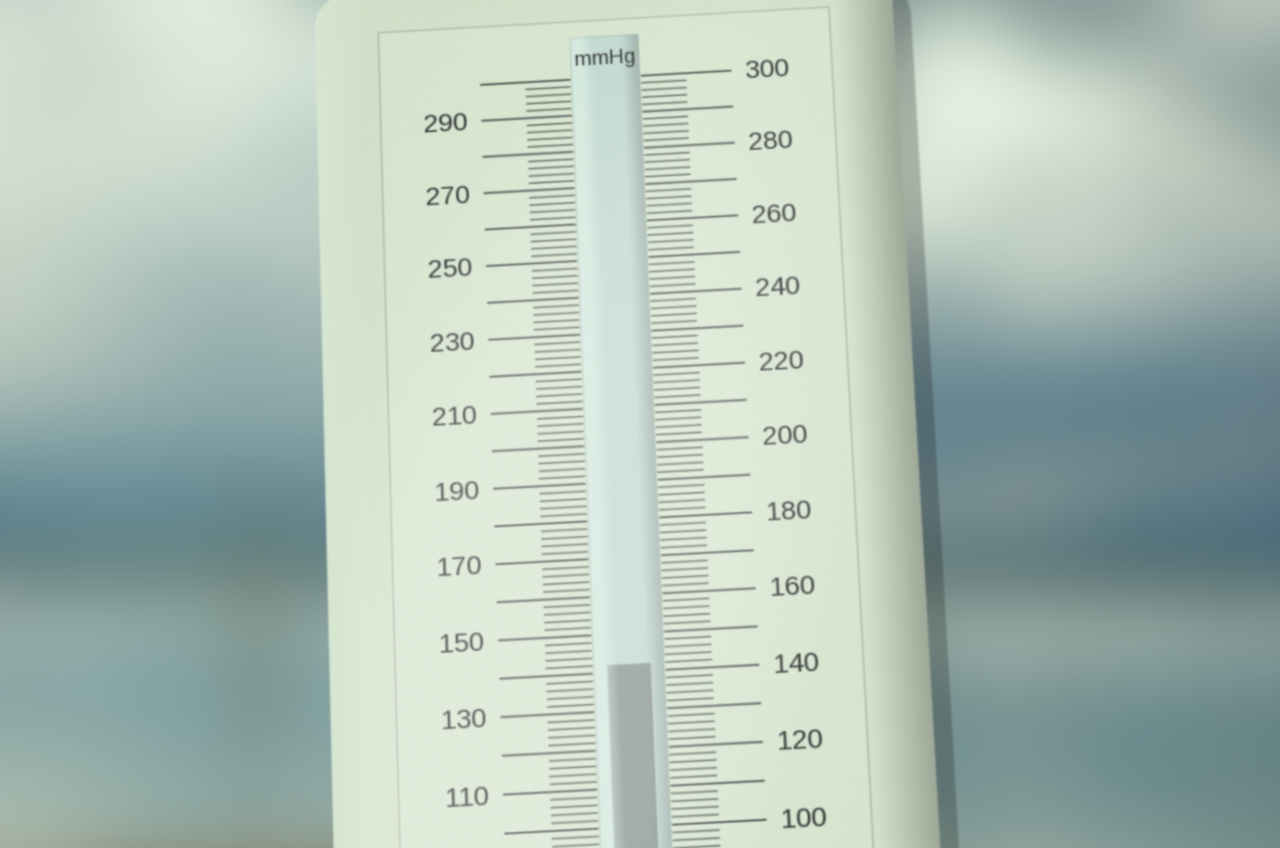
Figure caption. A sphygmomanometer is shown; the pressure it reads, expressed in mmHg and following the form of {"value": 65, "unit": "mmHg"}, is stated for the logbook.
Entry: {"value": 142, "unit": "mmHg"}
